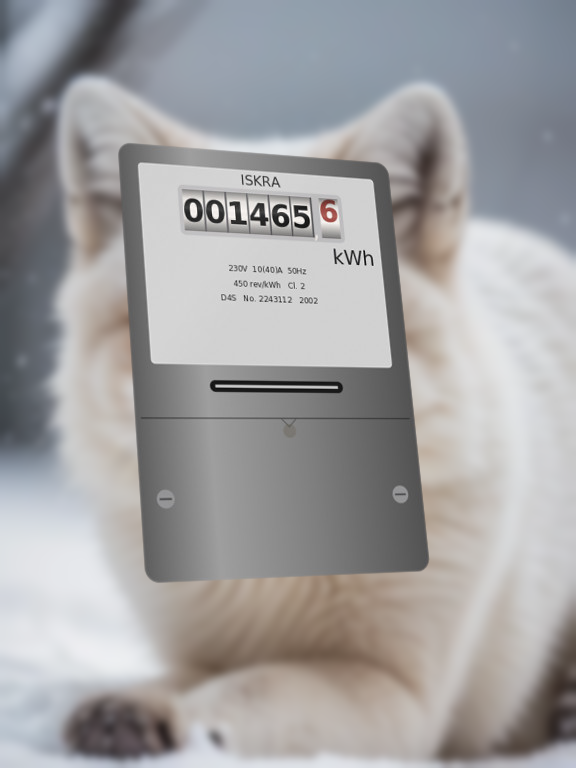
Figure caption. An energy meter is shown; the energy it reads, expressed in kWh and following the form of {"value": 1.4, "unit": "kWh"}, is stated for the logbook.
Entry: {"value": 1465.6, "unit": "kWh"}
